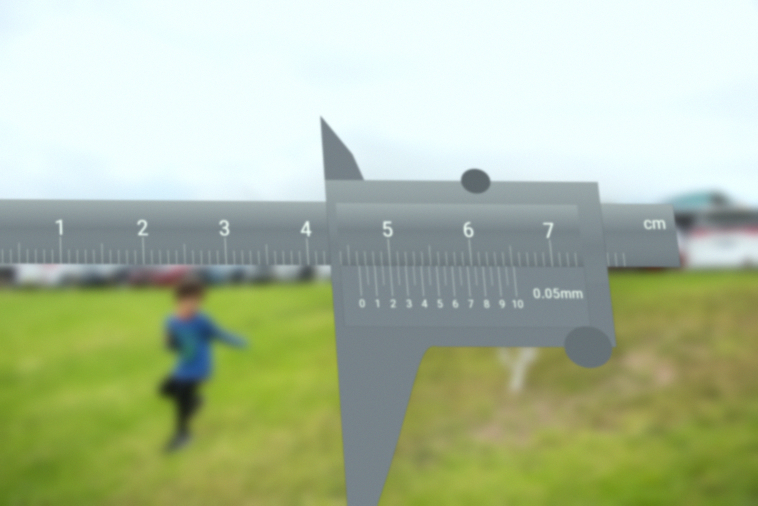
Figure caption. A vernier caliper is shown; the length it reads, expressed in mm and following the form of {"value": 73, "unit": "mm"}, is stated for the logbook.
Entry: {"value": 46.2, "unit": "mm"}
